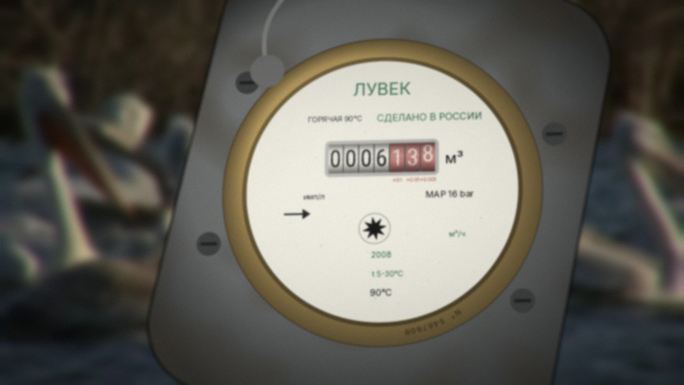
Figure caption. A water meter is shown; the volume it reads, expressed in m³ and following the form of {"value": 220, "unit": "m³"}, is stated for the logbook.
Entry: {"value": 6.138, "unit": "m³"}
